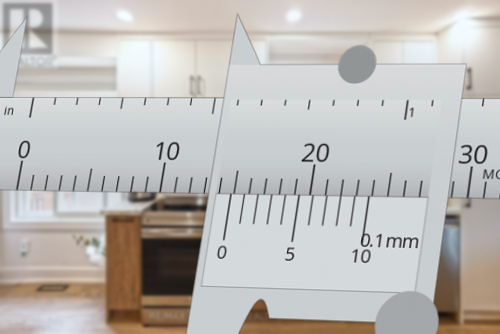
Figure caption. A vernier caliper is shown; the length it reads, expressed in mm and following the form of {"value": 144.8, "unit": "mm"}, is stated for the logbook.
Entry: {"value": 14.8, "unit": "mm"}
